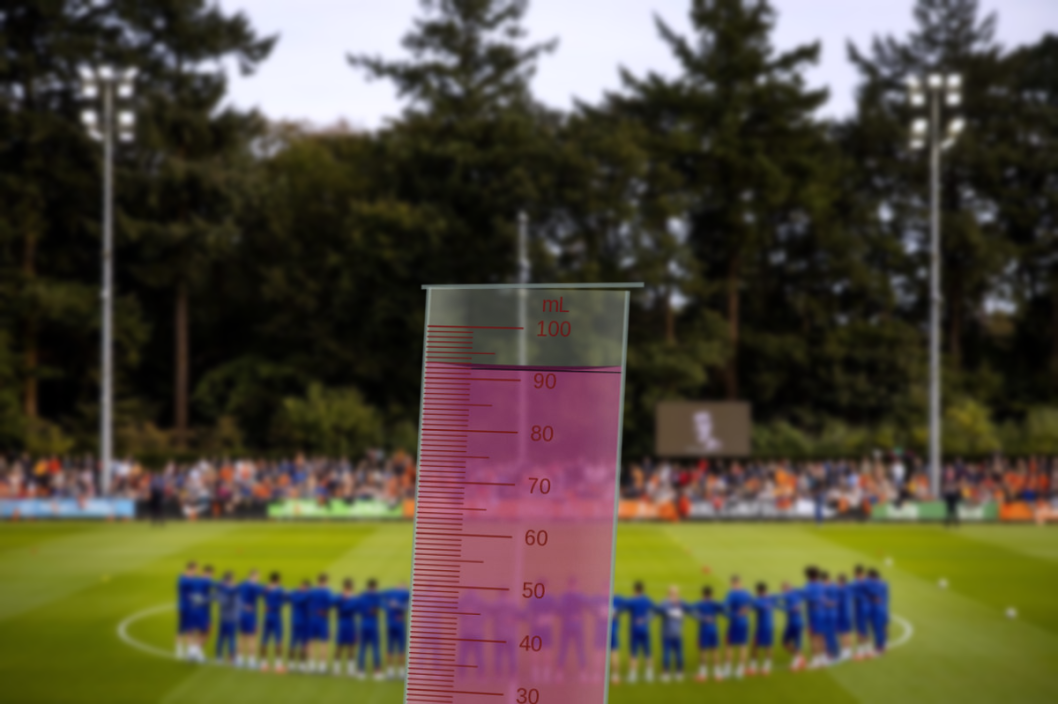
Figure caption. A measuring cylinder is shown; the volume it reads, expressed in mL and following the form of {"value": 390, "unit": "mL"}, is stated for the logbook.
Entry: {"value": 92, "unit": "mL"}
